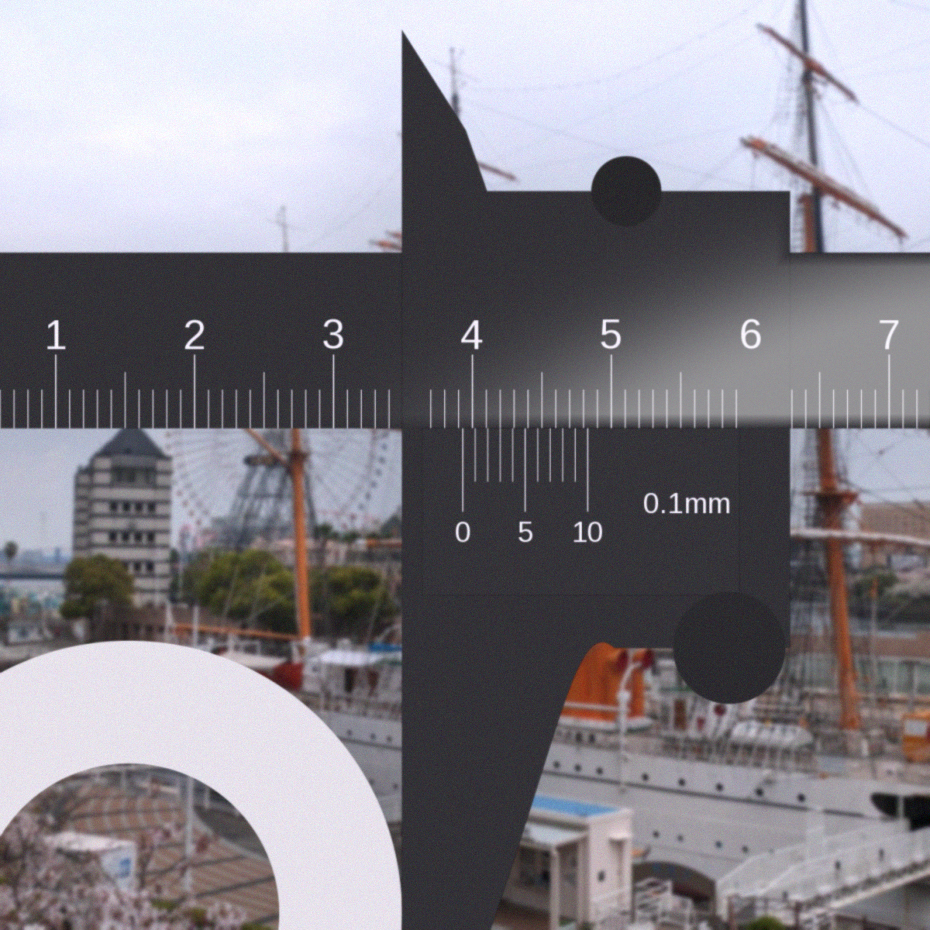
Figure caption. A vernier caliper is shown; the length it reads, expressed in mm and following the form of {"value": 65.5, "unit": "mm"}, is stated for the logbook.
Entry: {"value": 39.3, "unit": "mm"}
